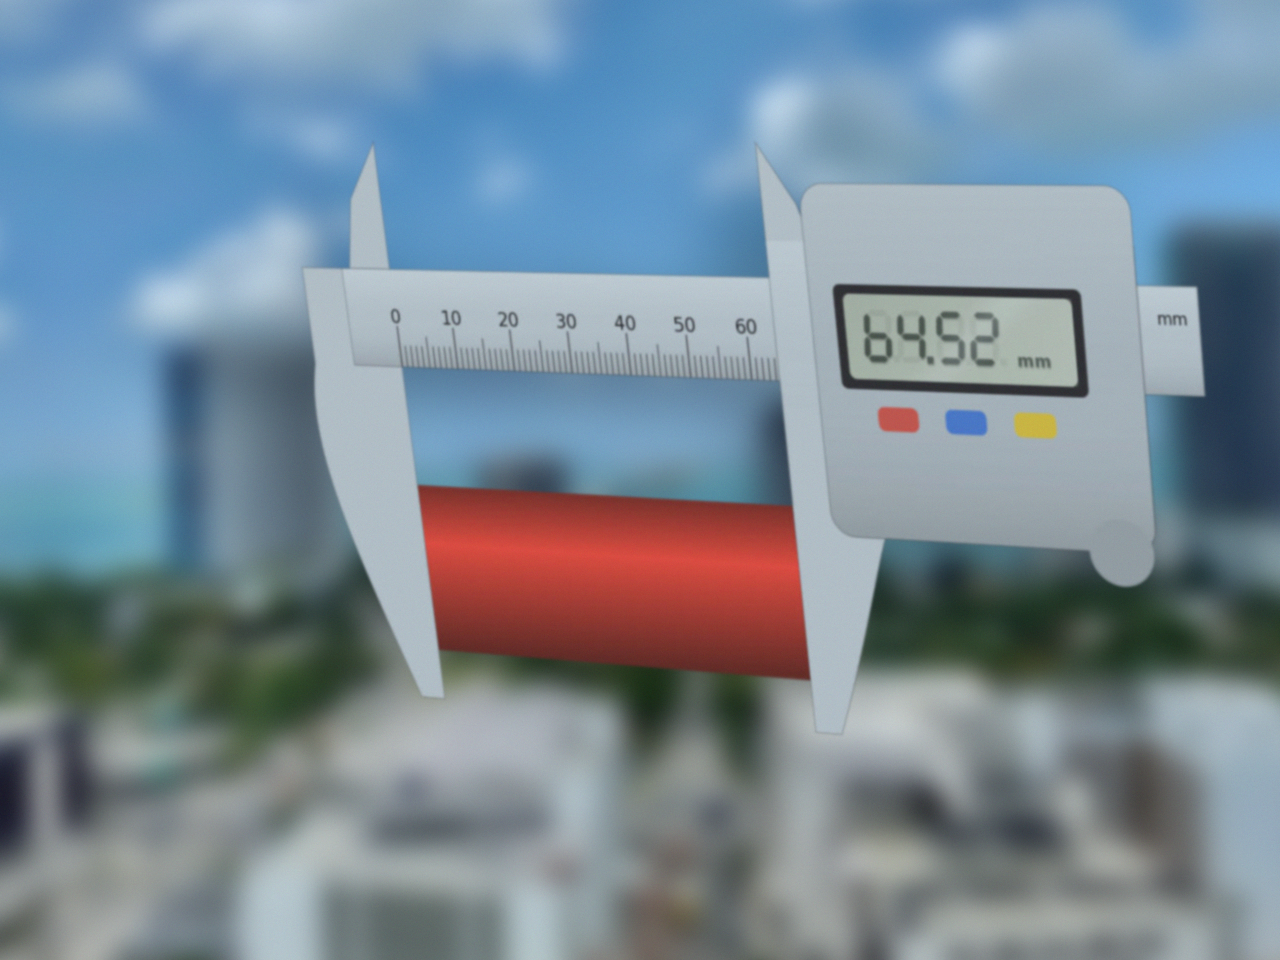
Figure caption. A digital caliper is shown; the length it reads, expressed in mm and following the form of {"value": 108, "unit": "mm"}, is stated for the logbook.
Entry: {"value": 64.52, "unit": "mm"}
